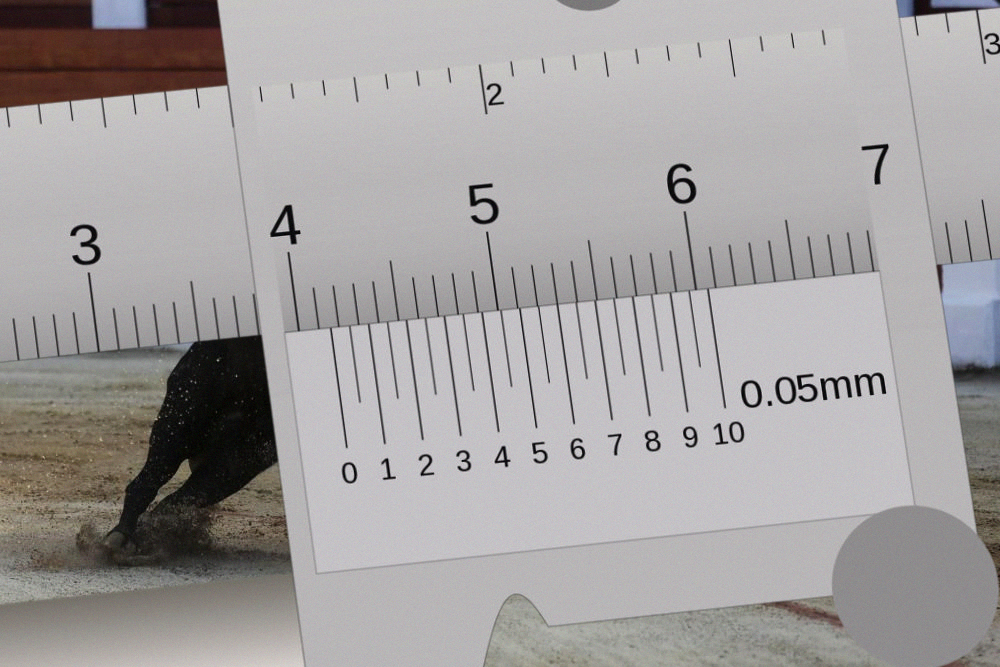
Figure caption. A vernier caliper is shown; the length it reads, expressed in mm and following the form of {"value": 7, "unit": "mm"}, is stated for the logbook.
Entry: {"value": 41.6, "unit": "mm"}
